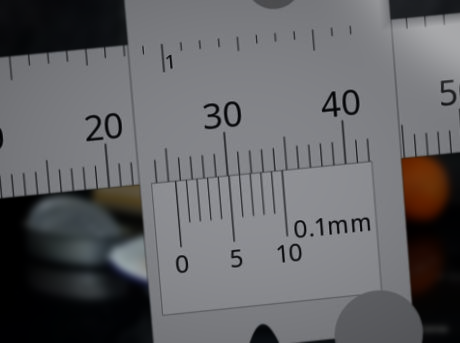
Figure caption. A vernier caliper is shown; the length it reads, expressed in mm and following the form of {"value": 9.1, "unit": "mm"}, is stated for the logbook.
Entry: {"value": 25.6, "unit": "mm"}
